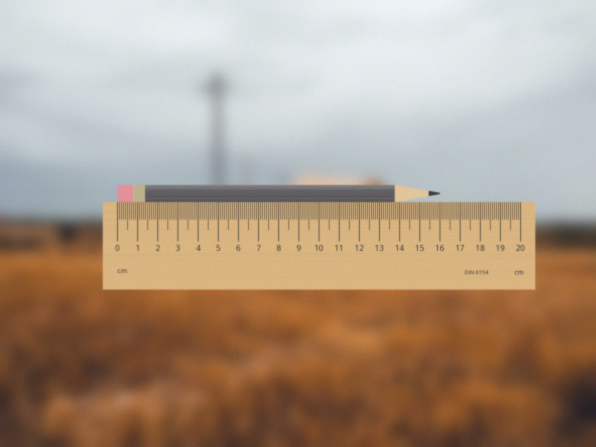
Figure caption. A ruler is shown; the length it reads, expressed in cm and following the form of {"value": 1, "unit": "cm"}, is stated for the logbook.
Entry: {"value": 16, "unit": "cm"}
